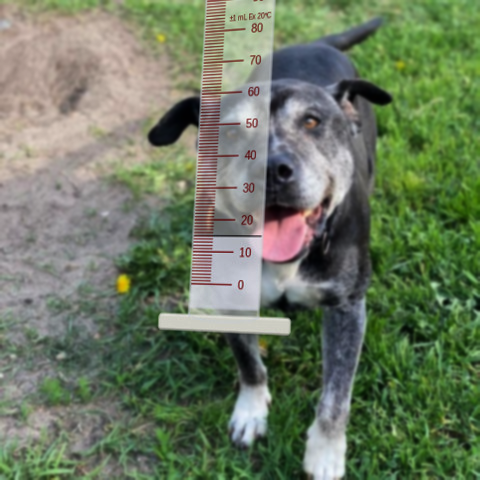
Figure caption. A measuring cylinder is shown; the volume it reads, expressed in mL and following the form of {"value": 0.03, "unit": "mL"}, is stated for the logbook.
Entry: {"value": 15, "unit": "mL"}
